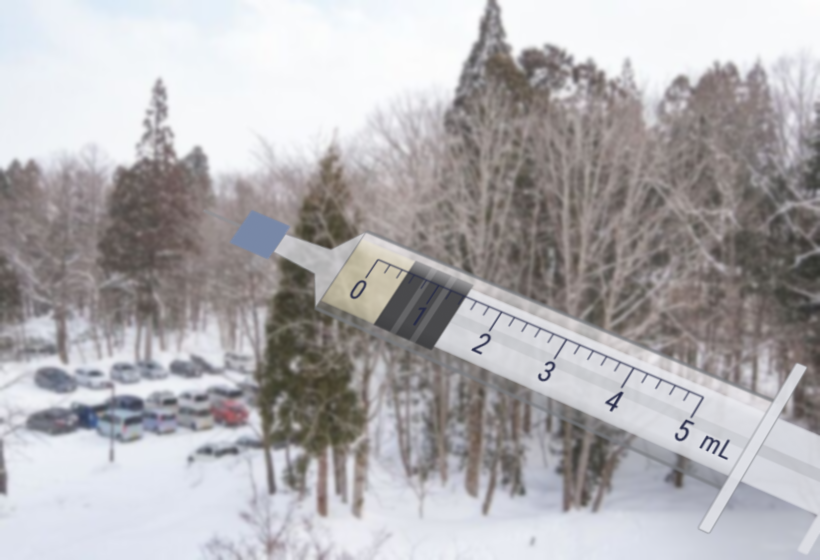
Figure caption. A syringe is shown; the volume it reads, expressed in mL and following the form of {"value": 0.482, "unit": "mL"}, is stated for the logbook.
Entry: {"value": 0.5, "unit": "mL"}
